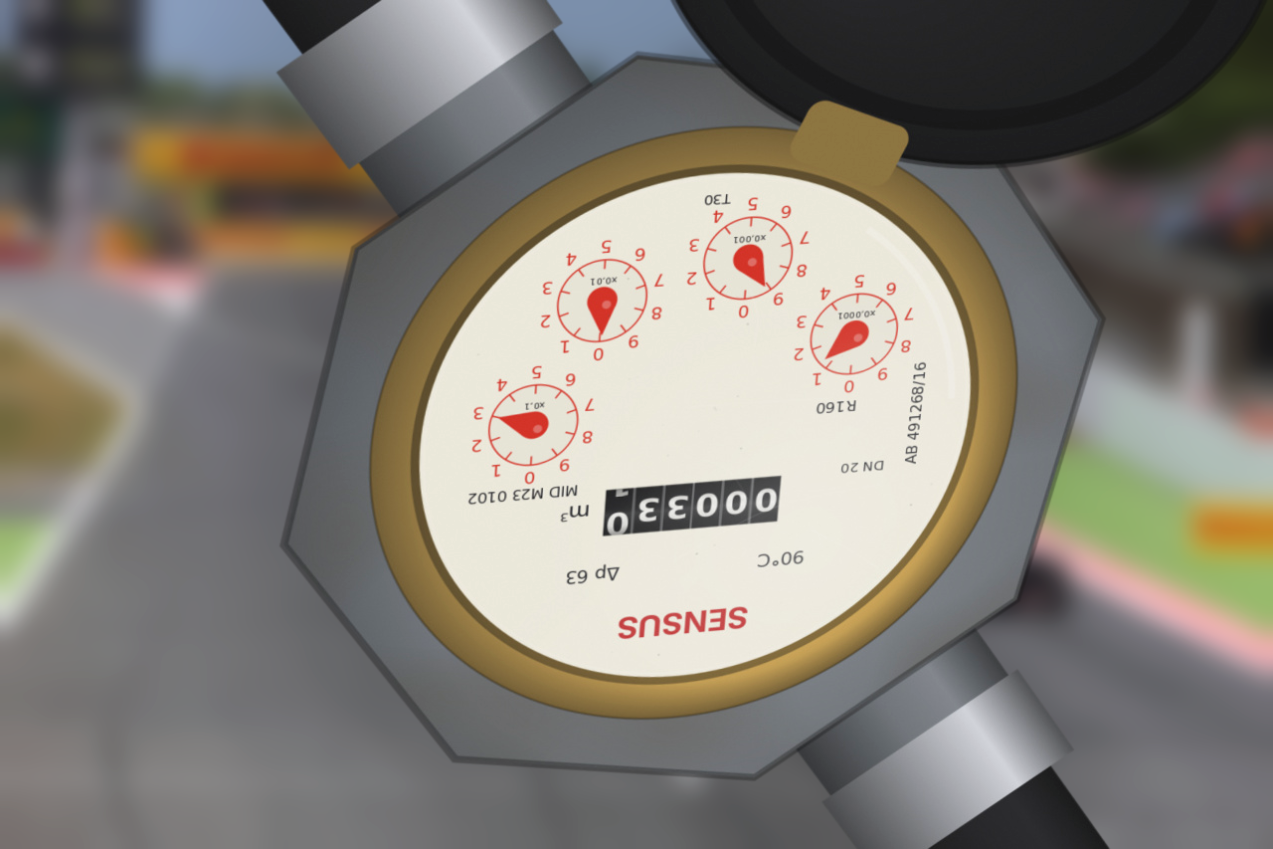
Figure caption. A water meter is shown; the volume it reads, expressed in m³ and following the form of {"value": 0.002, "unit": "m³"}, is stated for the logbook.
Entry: {"value": 330.2991, "unit": "m³"}
